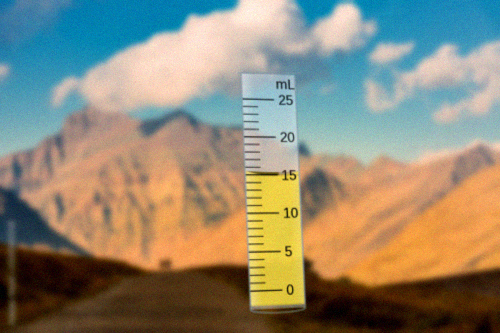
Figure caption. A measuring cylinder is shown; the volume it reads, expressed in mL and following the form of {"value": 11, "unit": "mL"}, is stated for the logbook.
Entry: {"value": 15, "unit": "mL"}
